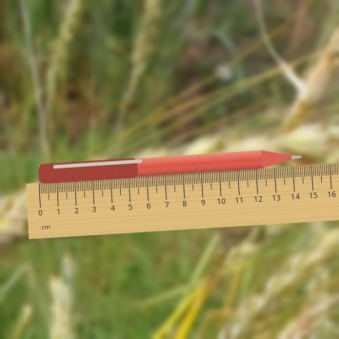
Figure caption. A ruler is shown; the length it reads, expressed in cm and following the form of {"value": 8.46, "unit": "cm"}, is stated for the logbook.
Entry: {"value": 14.5, "unit": "cm"}
